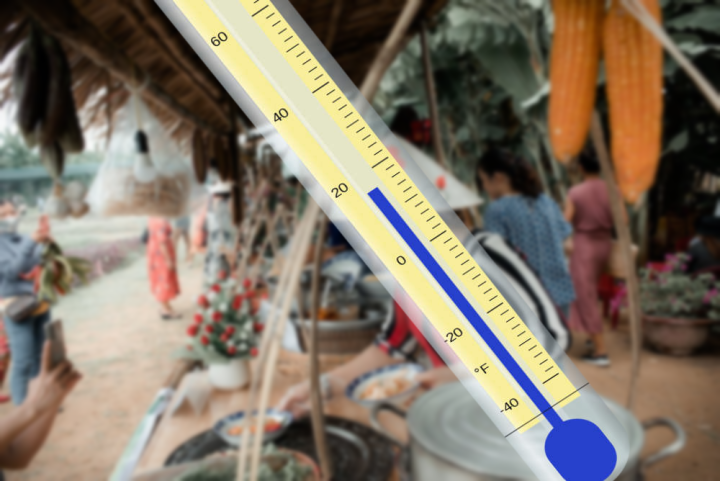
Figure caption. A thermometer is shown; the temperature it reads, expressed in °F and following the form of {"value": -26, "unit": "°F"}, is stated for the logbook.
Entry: {"value": 16, "unit": "°F"}
